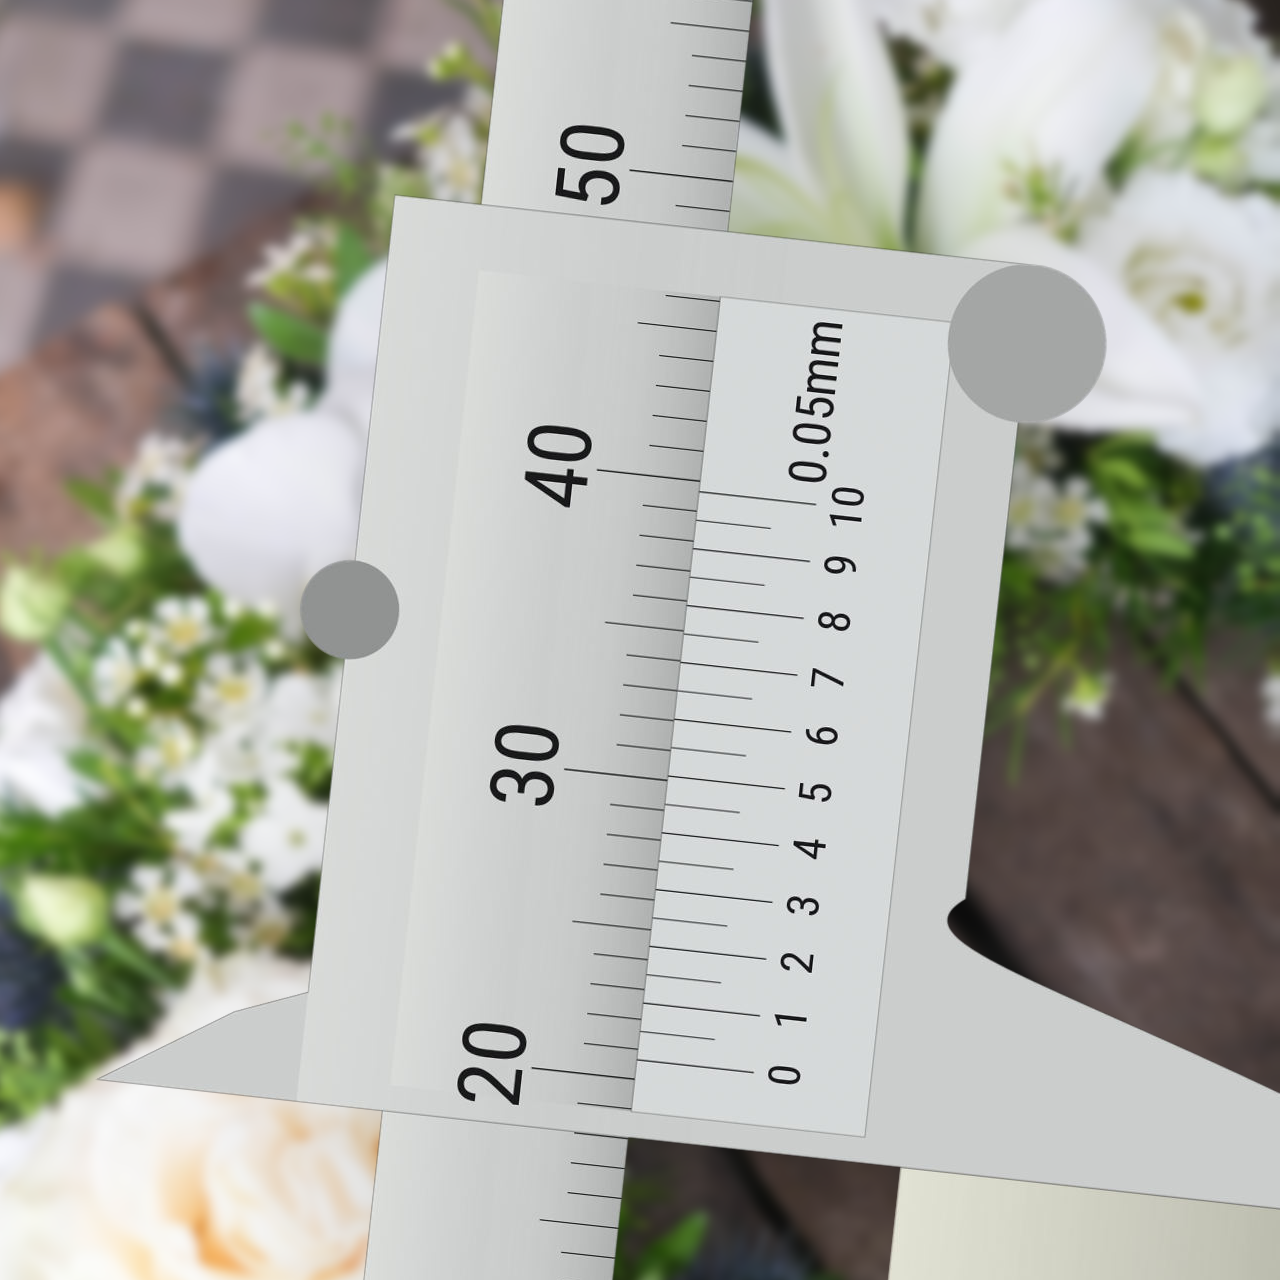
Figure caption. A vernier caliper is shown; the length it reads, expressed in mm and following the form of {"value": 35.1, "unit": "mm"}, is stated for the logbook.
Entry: {"value": 20.65, "unit": "mm"}
